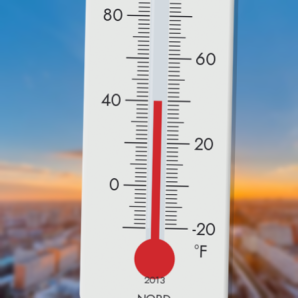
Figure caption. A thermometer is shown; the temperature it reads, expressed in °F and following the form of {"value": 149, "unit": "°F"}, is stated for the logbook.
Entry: {"value": 40, "unit": "°F"}
